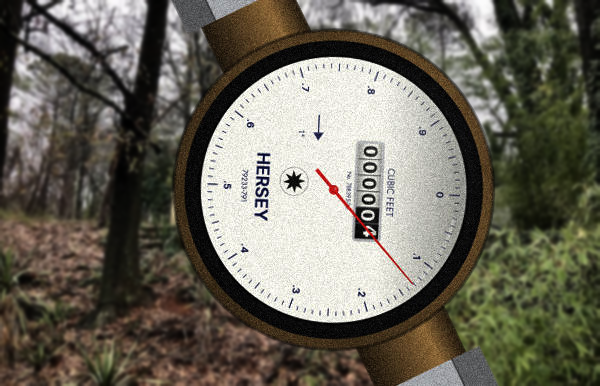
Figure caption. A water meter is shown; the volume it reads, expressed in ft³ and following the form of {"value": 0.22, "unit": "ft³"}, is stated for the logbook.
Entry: {"value": 4.13, "unit": "ft³"}
